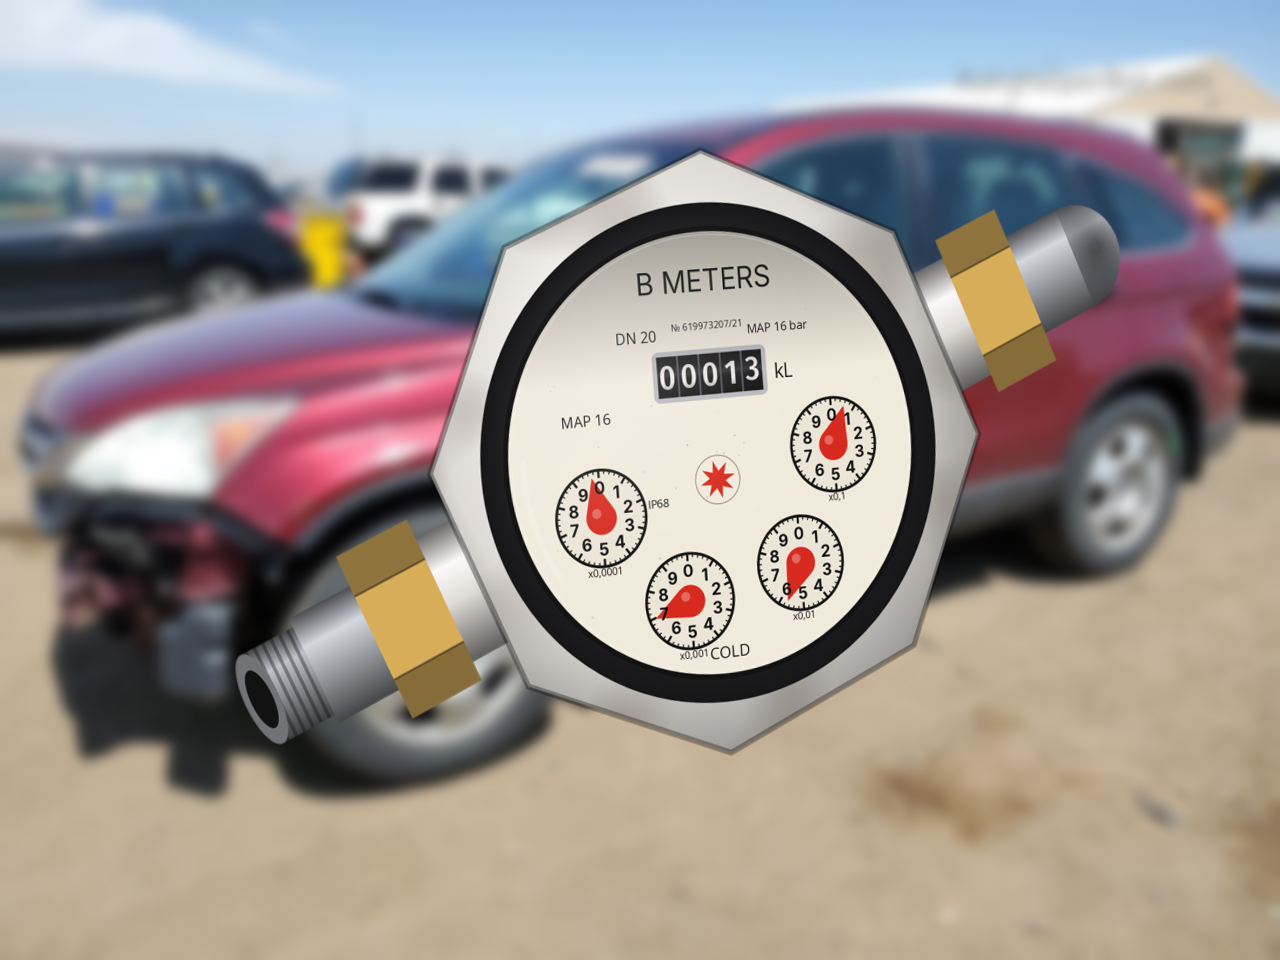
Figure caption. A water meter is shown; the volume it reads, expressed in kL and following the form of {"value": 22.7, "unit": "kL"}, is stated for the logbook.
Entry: {"value": 13.0569, "unit": "kL"}
